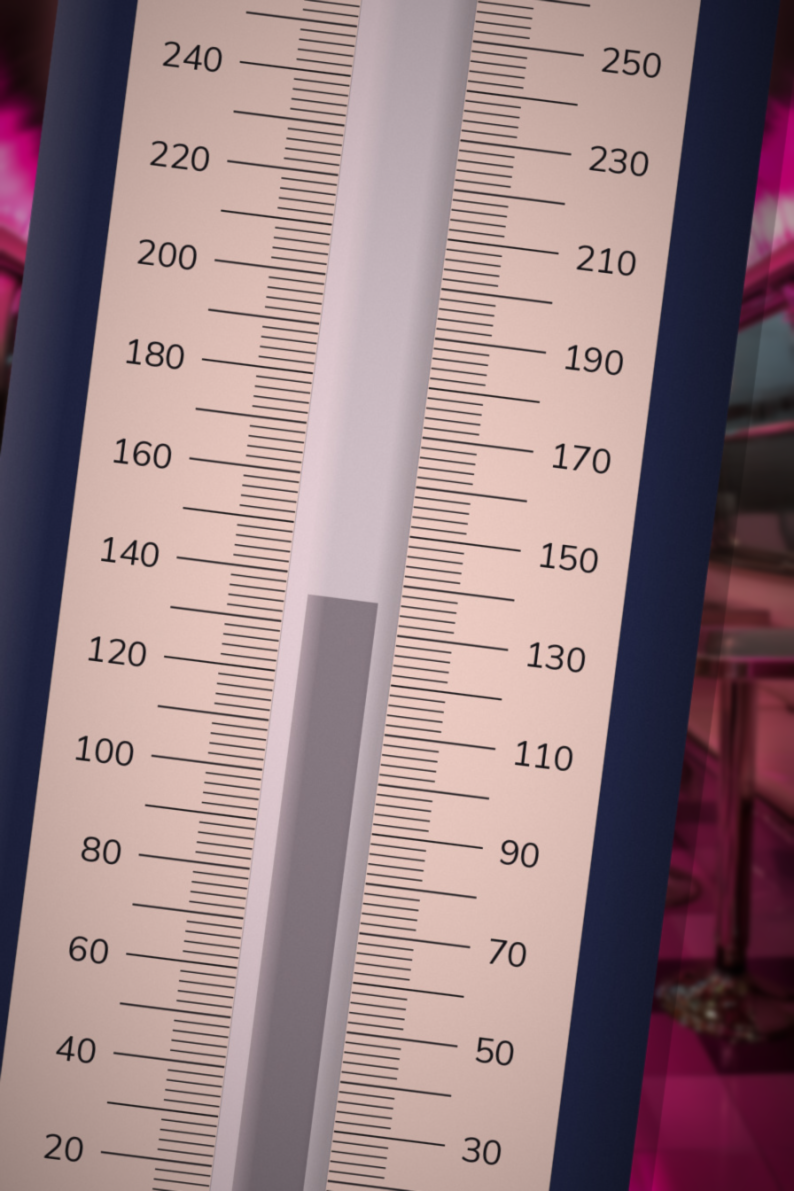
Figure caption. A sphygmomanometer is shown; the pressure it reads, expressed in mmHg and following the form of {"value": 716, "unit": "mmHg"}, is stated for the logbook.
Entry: {"value": 136, "unit": "mmHg"}
